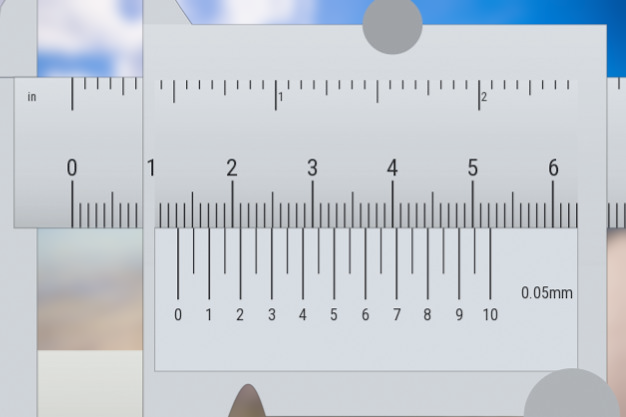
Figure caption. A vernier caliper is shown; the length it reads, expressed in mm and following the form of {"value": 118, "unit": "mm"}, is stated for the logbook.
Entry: {"value": 13.2, "unit": "mm"}
